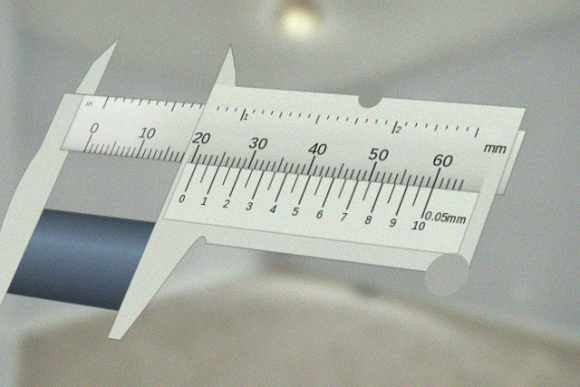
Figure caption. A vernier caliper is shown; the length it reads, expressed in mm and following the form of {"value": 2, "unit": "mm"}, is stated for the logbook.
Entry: {"value": 21.0, "unit": "mm"}
